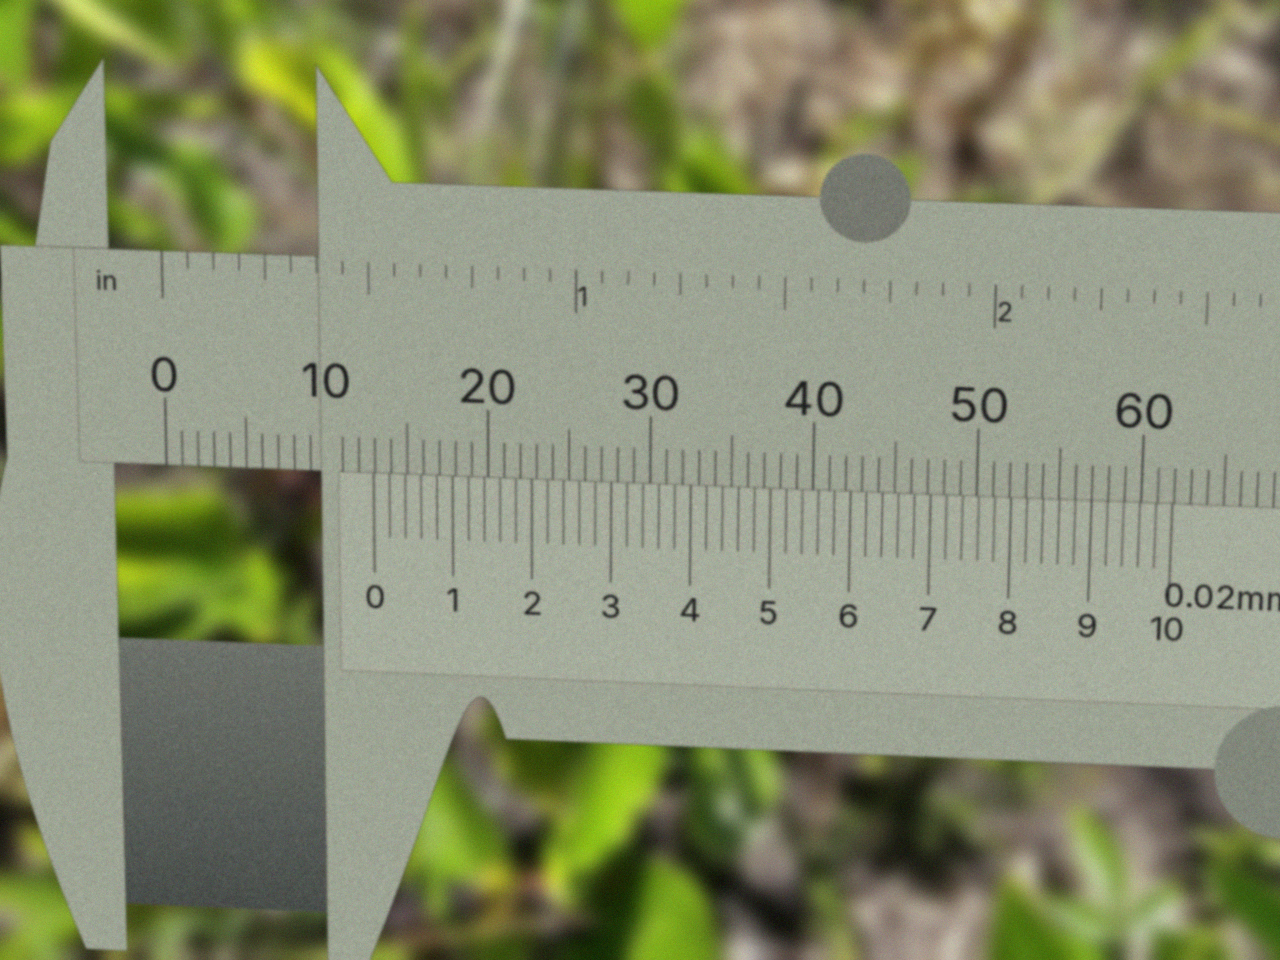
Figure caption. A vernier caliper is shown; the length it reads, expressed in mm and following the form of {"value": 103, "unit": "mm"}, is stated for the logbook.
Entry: {"value": 12.9, "unit": "mm"}
